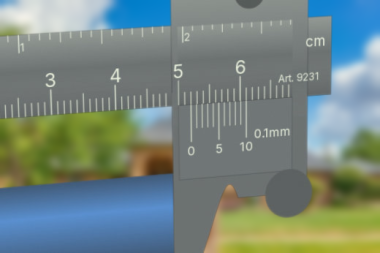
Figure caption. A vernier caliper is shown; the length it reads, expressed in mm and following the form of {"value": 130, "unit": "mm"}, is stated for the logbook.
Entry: {"value": 52.0, "unit": "mm"}
